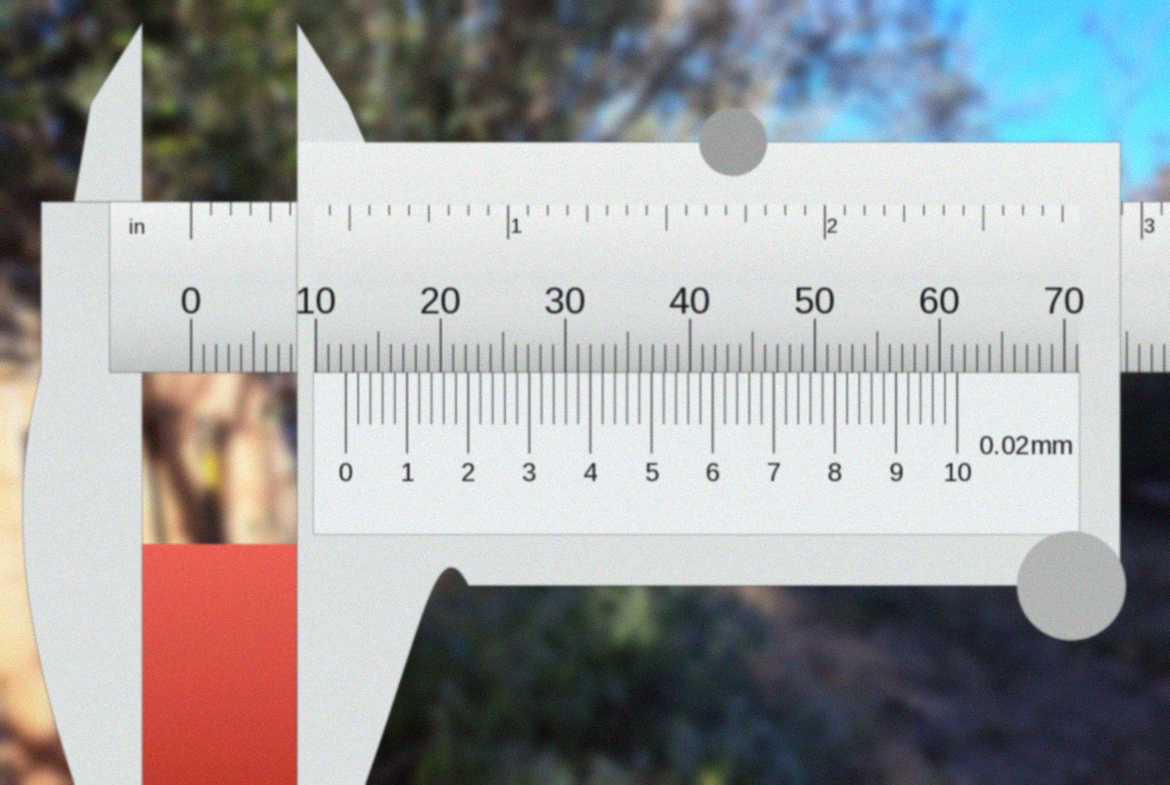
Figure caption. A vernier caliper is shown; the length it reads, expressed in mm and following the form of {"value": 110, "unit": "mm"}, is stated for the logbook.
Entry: {"value": 12.4, "unit": "mm"}
